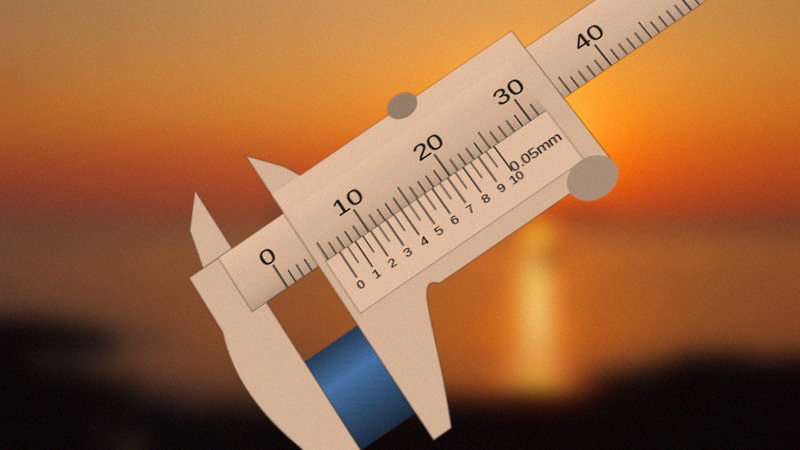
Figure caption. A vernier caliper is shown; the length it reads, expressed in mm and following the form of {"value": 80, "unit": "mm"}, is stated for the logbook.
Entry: {"value": 6.4, "unit": "mm"}
